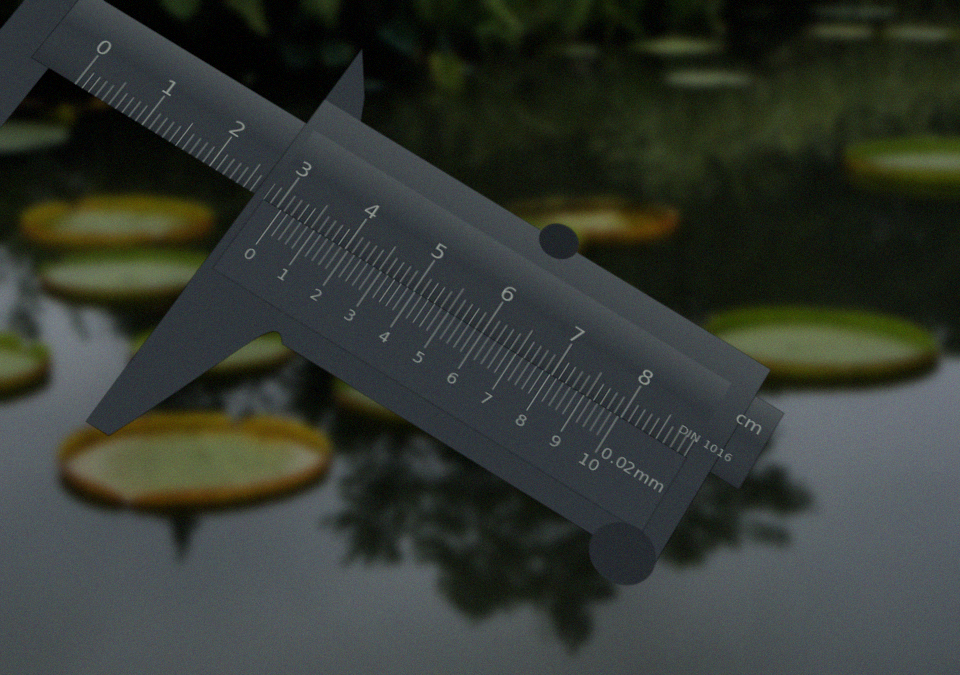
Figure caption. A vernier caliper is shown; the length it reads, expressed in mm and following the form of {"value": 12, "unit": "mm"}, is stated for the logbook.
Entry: {"value": 30.6, "unit": "mm"}
